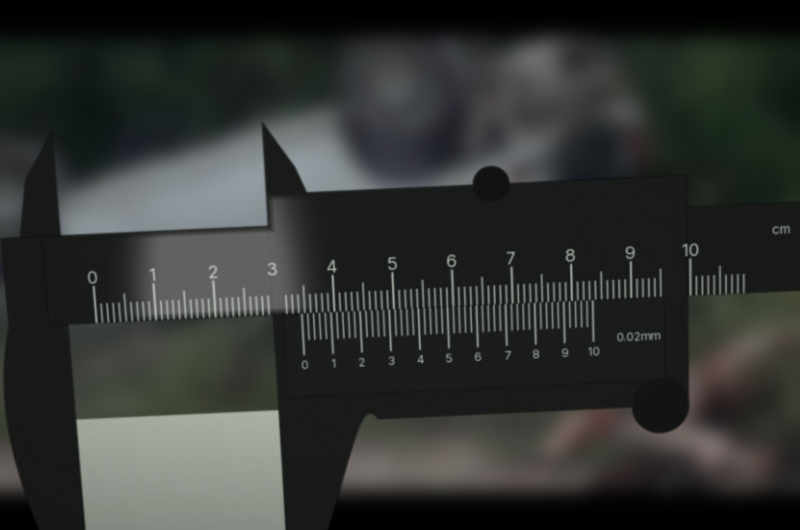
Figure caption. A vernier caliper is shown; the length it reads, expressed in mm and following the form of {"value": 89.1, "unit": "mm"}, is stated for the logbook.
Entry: {"value": 34.5, "unit": "mm"}
